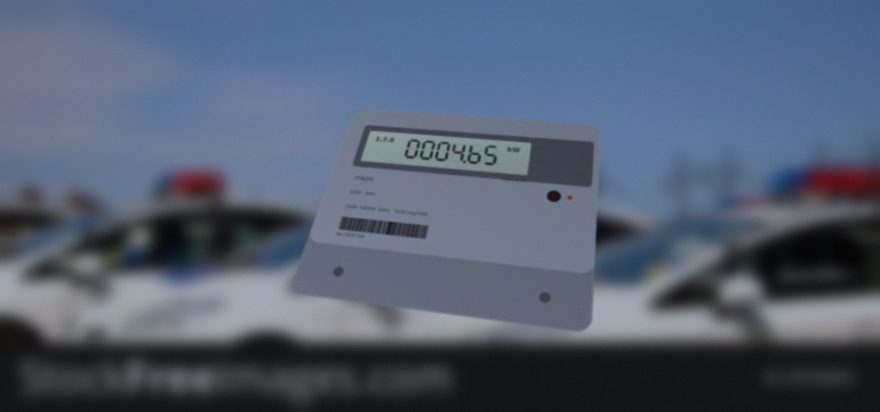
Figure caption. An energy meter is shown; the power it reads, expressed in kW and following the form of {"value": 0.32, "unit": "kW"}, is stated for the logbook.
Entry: {"value": 4.65, "unit": "kW"}
